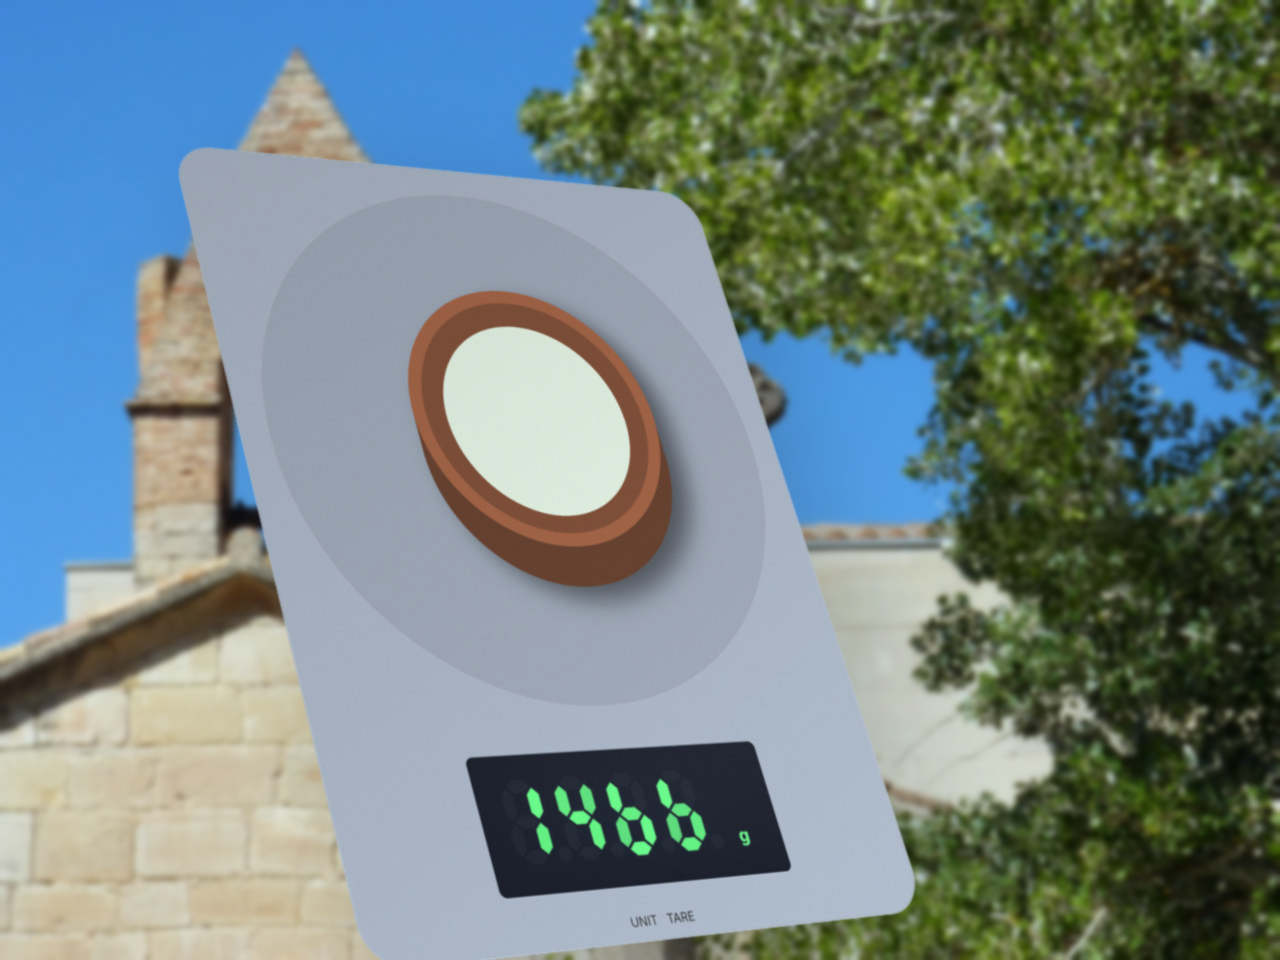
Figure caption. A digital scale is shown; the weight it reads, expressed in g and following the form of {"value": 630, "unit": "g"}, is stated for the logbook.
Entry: {"value": 1466, "unit": "g"}
